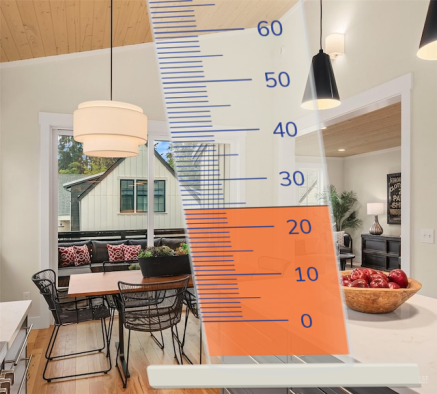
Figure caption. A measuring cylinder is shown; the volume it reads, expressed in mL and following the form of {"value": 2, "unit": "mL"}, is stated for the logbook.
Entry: {"value": 24, "unit": "mL"}
